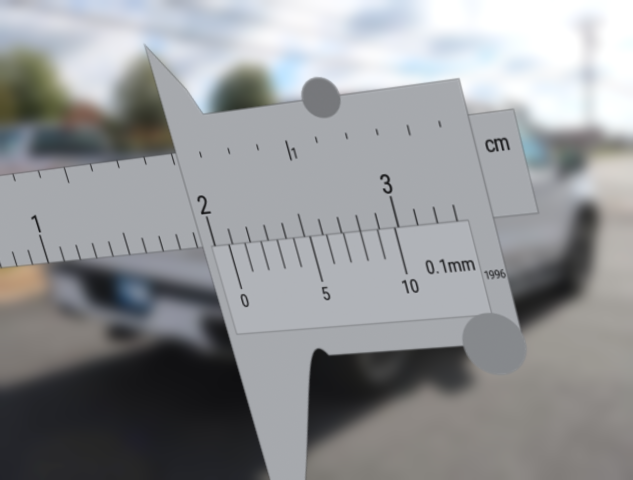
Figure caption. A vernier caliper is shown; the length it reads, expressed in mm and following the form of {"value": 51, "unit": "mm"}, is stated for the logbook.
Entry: {"value": 20.8, "unit": "mm"}
